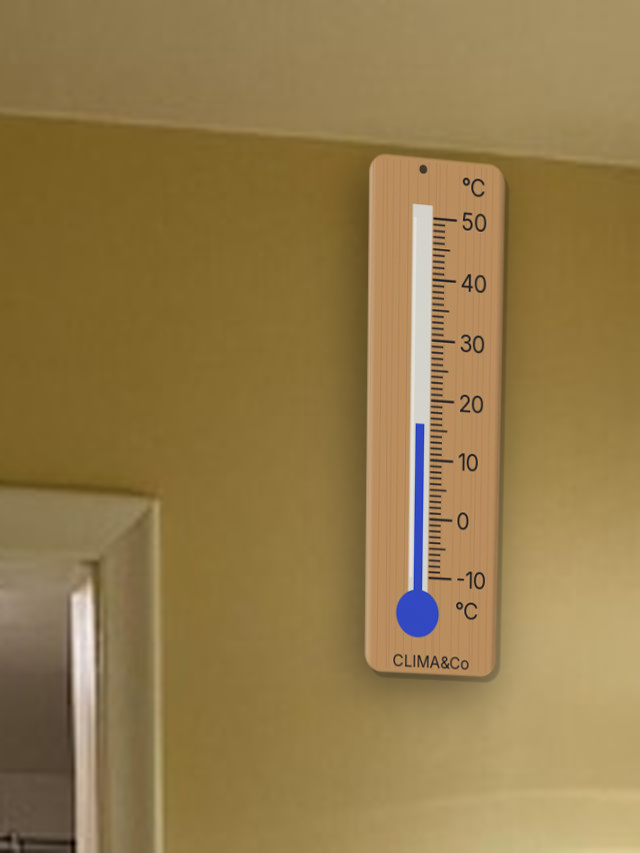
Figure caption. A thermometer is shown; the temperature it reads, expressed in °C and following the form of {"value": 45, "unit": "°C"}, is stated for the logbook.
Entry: {"value": 16, "unit": "°C"}
